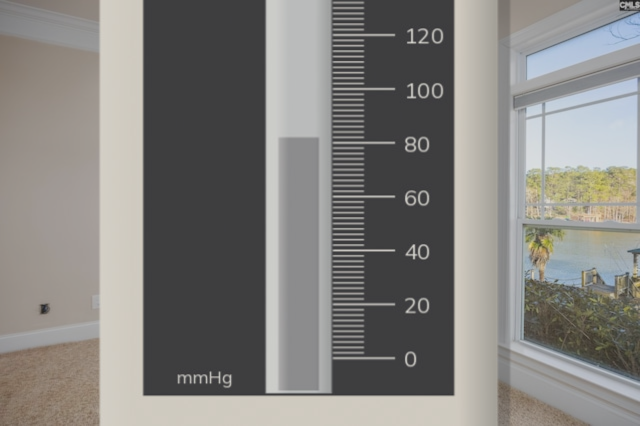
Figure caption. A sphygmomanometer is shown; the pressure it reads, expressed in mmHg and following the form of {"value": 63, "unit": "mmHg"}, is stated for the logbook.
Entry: {"value": 82, "unit": "mmHg"}
